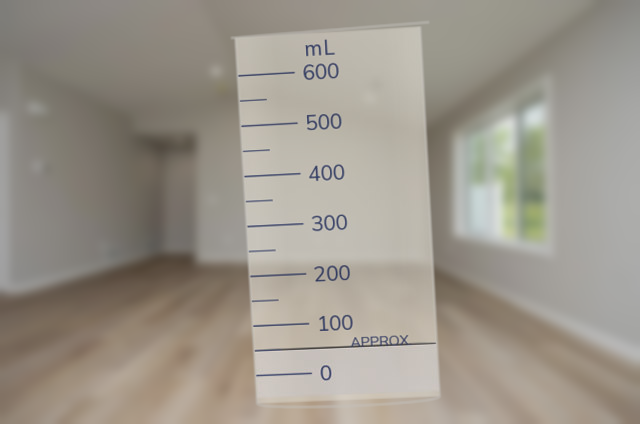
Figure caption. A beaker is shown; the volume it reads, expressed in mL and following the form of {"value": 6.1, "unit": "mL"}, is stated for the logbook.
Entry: {"value": 50, "unit": "mL"}
